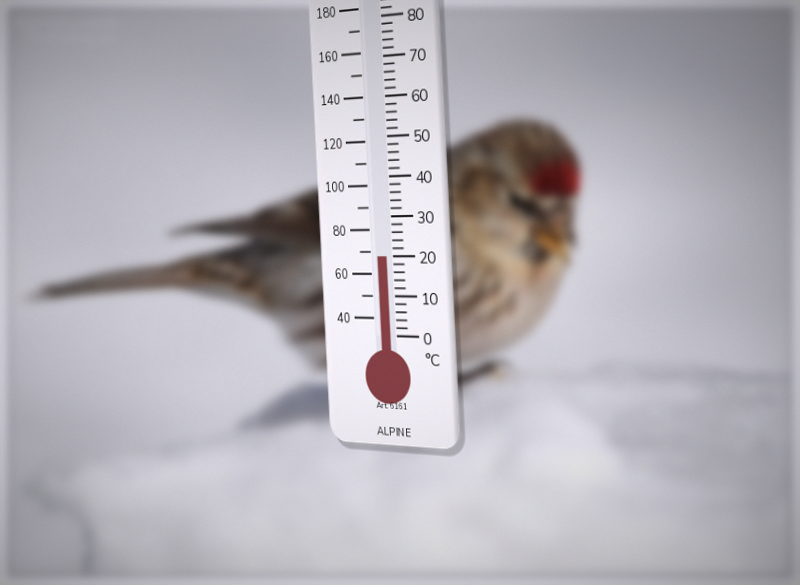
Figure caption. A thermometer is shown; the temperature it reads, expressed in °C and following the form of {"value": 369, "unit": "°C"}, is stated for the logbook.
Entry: {"value": 20, "unit": "°C"}
